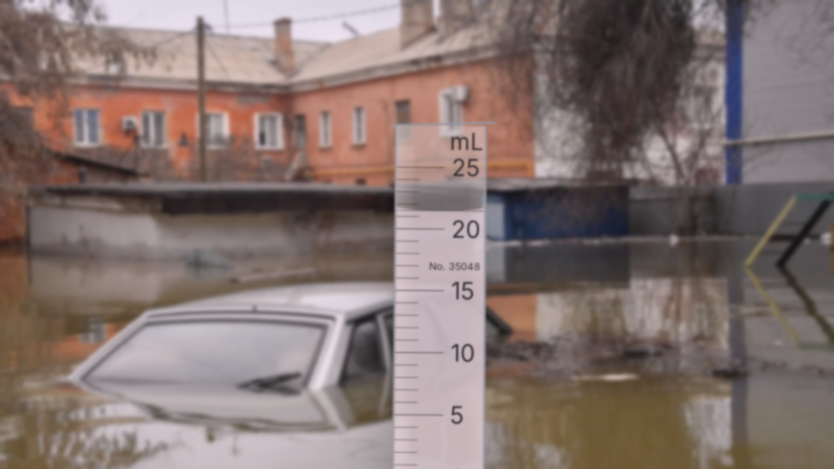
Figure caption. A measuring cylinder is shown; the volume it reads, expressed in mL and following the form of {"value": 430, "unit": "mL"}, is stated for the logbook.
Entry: {"value": 21.5, "unit": "mL"}
